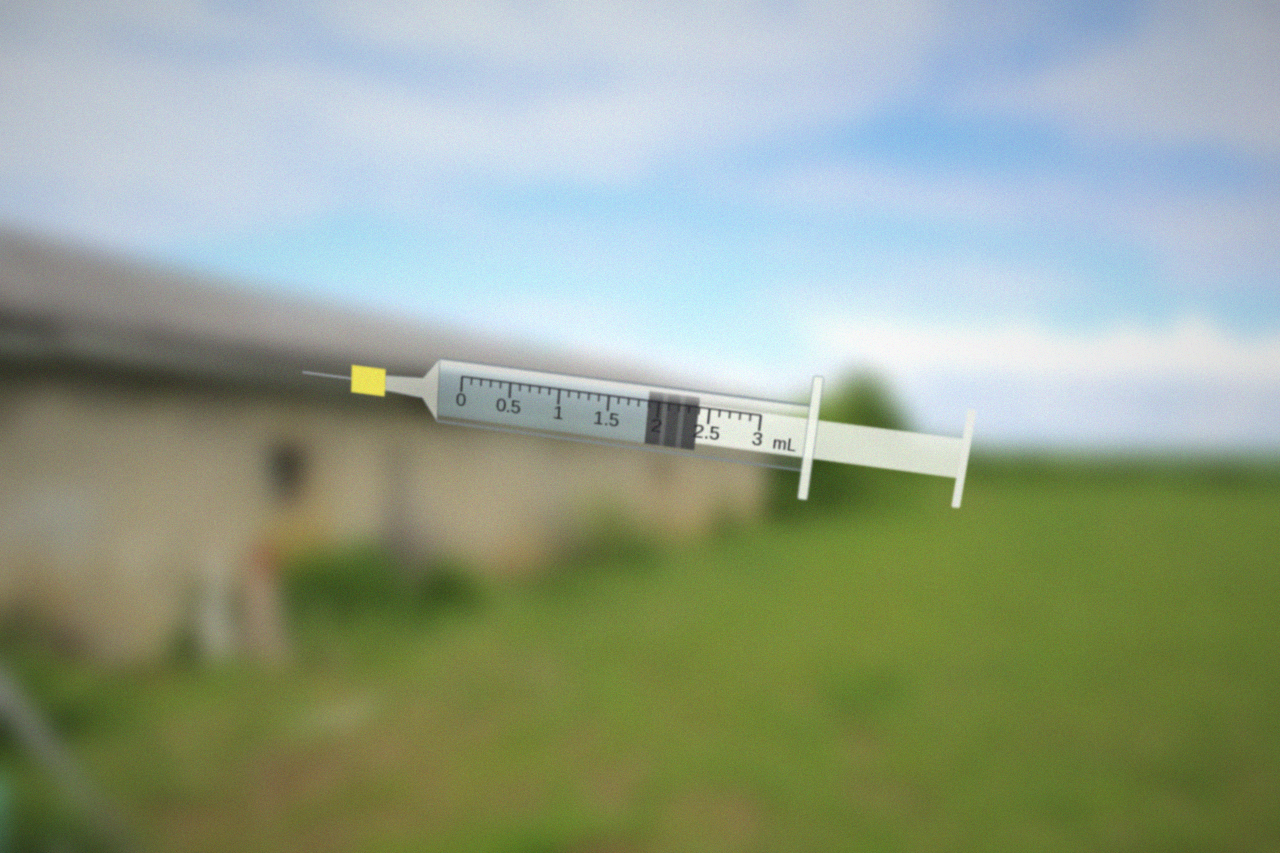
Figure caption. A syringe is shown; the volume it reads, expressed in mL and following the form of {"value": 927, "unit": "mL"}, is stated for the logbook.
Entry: {"value": 1.9, "unit": "mL"}
